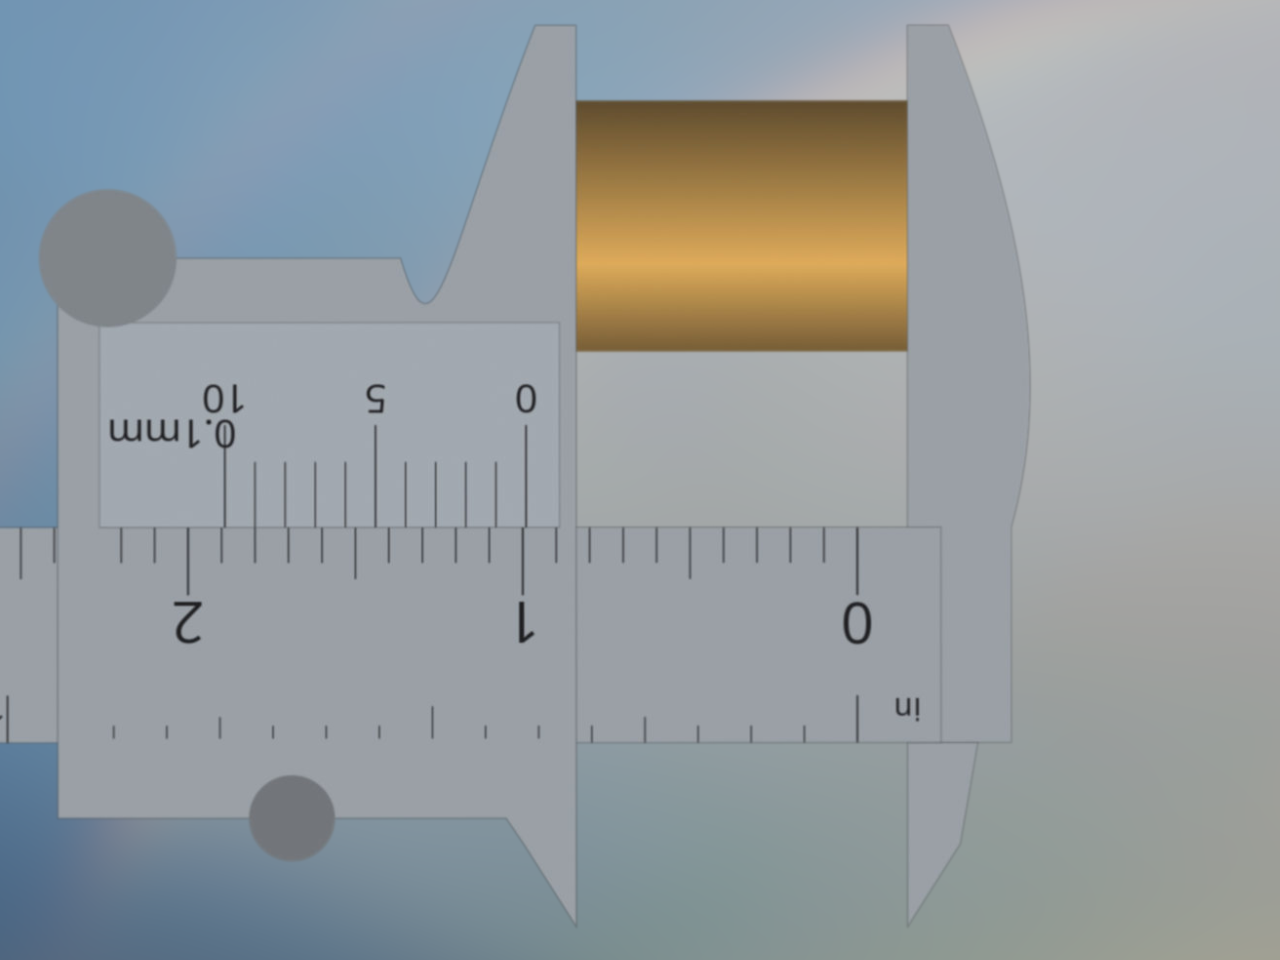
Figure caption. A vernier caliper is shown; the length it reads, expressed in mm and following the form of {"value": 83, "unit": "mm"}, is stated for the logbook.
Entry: {"value": 9.9, "unit": "mm"}
